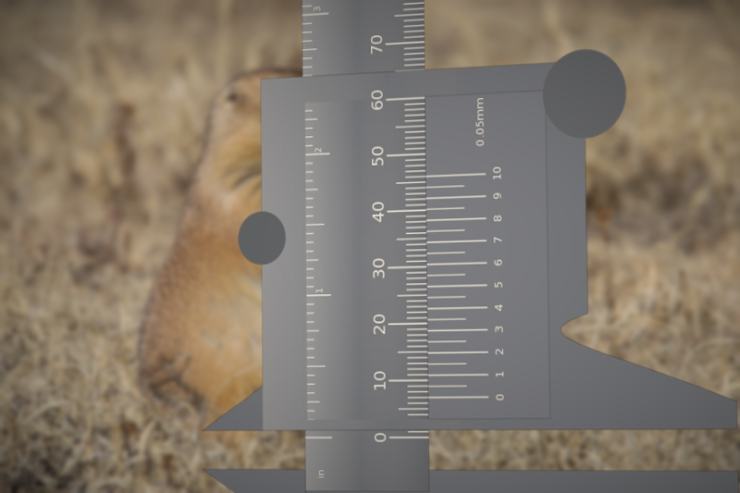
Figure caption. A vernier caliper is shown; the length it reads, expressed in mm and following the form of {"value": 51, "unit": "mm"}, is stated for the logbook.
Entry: {"value": 7.0, "unit": "mm"}
